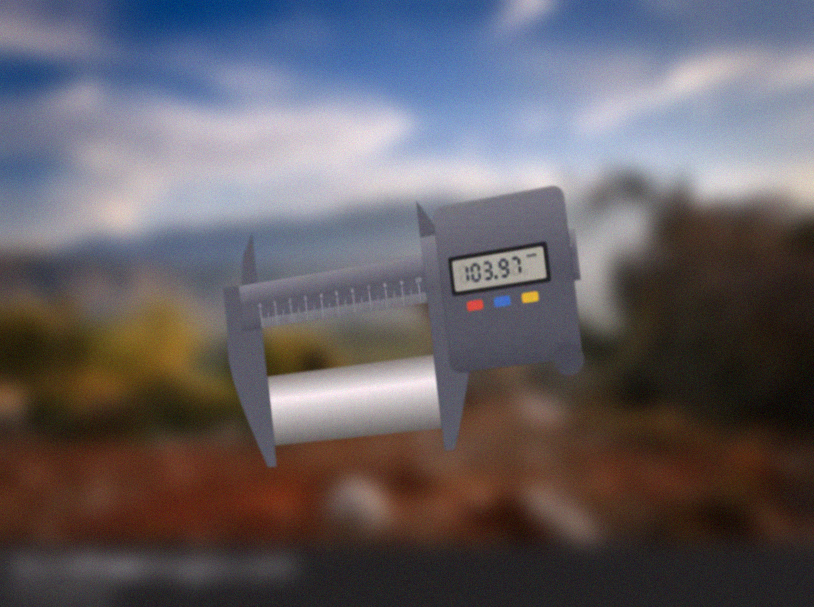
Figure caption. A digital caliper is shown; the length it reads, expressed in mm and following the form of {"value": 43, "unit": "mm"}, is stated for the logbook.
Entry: {"value": 103.97, "unit": "mm"}
